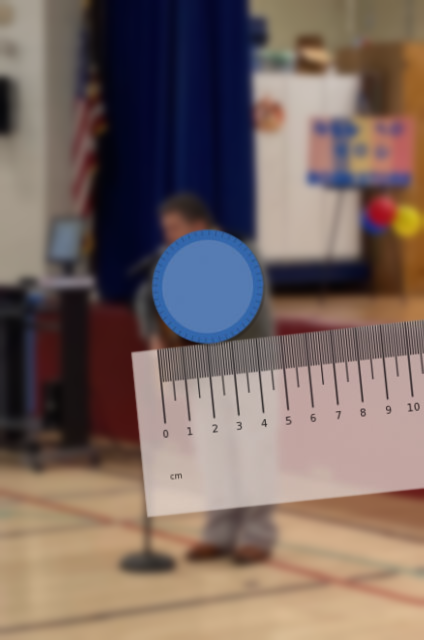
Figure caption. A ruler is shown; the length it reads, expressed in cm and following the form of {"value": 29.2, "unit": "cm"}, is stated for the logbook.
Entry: {"value": 4.5, "unit": "cm"}
